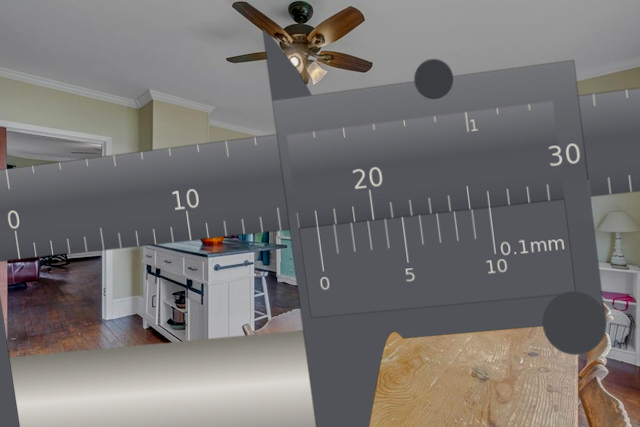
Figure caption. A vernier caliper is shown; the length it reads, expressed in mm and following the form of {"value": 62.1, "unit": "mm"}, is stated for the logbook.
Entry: {"value": 17.0, "unit": "mm"}
